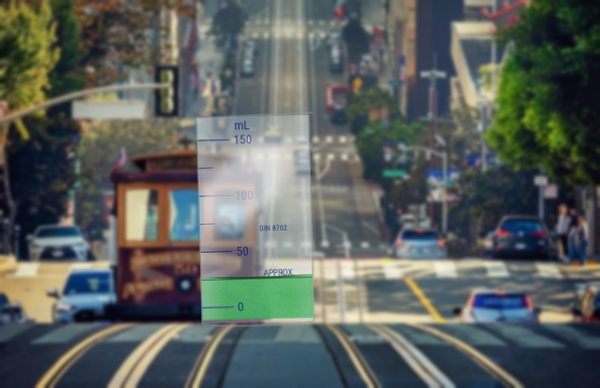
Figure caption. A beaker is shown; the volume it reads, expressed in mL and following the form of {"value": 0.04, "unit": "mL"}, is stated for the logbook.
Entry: {"value": 25, "unit": "mL"}
